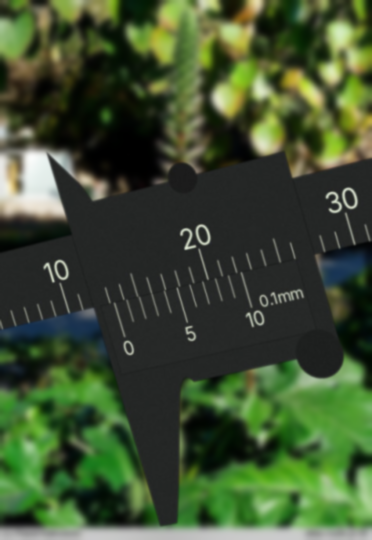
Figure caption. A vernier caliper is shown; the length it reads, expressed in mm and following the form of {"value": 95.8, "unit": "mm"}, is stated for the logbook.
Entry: {"value": 13.3, "unit": "mm"}
